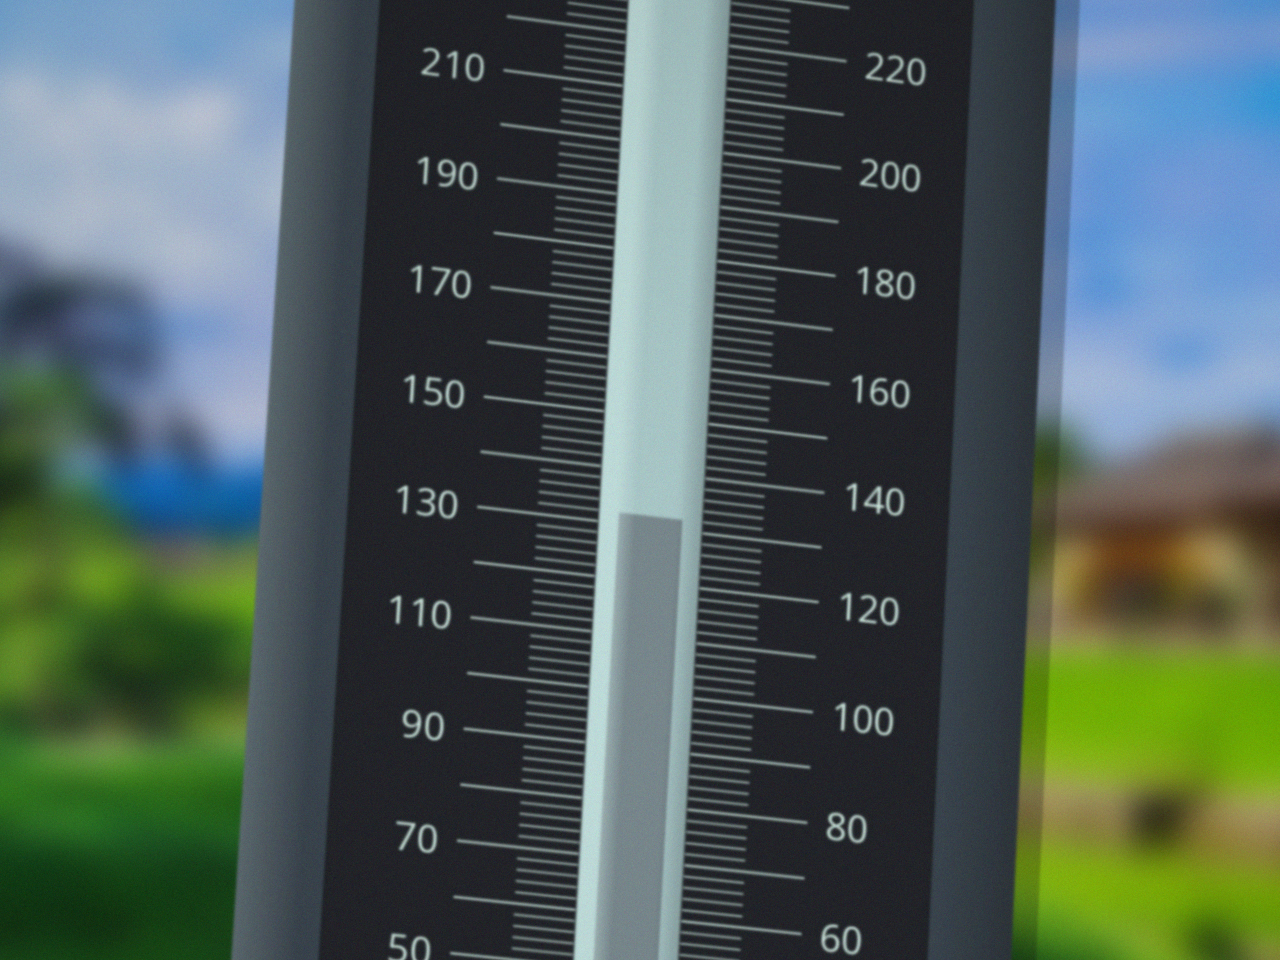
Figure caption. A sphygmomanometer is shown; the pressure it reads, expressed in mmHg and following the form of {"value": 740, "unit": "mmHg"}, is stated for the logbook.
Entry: {"value": 132, "unit": "mmHg"}
